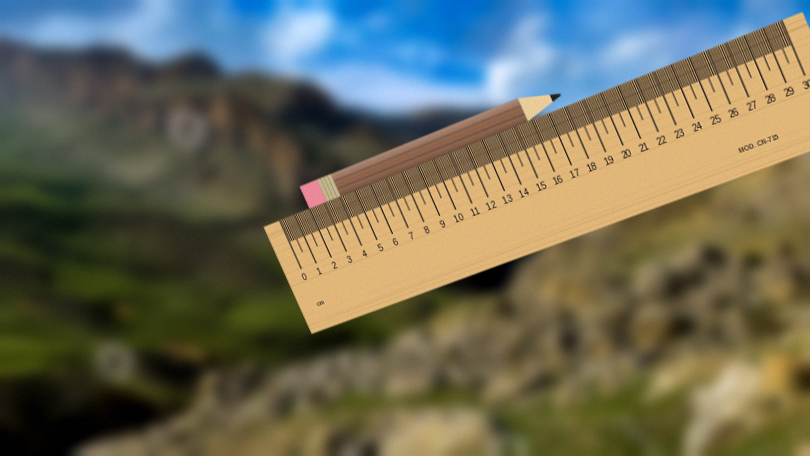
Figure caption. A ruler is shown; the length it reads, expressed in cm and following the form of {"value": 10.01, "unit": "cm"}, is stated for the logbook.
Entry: {"value": 16, "unit": "cm"}
